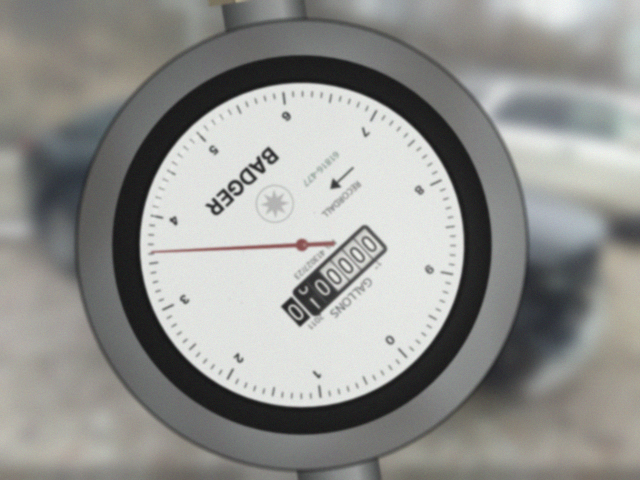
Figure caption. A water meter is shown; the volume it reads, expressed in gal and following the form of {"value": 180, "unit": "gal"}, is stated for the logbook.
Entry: {"value": 13.6, "unit": "gal"}
